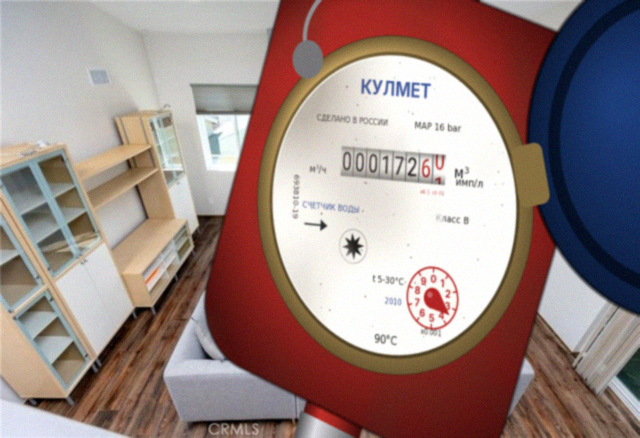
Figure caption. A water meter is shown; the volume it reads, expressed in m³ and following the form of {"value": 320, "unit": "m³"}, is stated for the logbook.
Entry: {"value": 172.603, "unit": "m³"}
